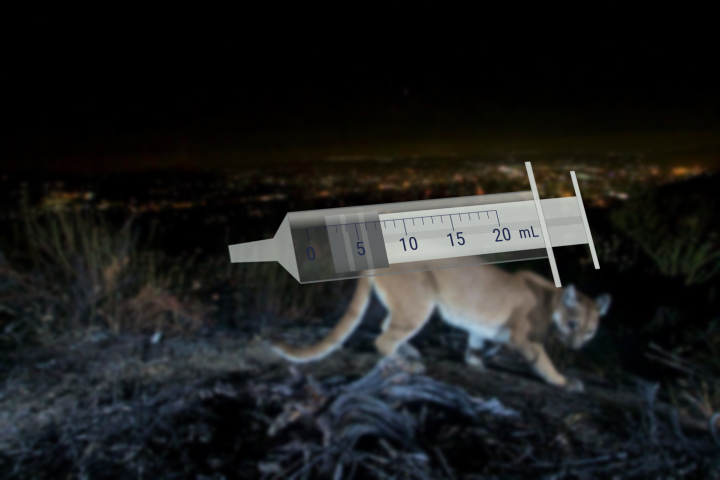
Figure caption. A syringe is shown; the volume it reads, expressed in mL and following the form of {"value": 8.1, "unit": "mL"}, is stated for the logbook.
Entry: {"value": 2, "unit": "mL"}
